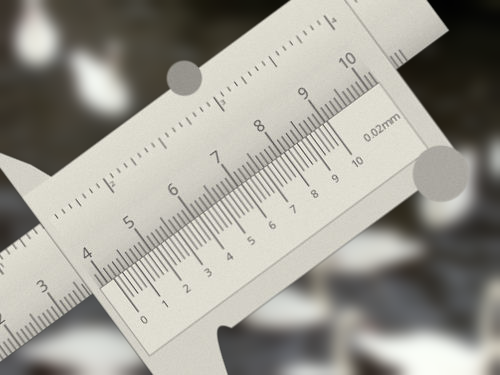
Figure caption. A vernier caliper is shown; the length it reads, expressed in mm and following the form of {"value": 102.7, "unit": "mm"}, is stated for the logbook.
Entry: {"value": 41.4, "unit": "mm"}
